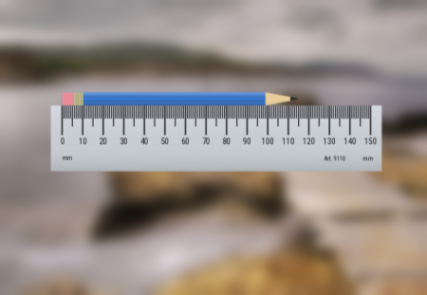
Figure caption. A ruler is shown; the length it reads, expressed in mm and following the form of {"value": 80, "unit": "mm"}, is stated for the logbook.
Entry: {"value": 115, "unit": "mm"}
